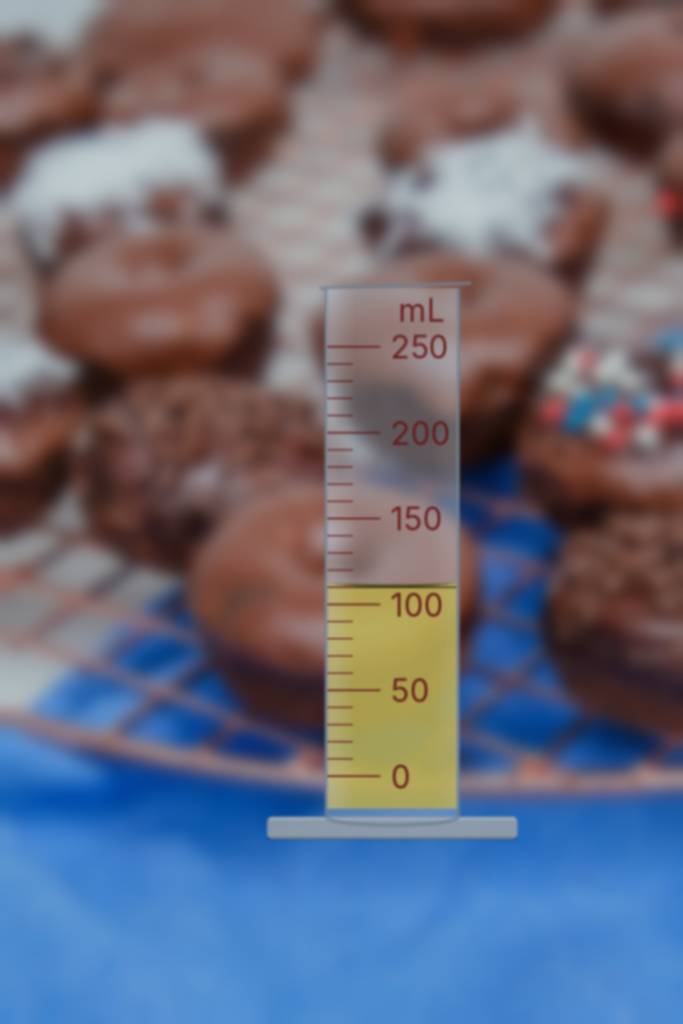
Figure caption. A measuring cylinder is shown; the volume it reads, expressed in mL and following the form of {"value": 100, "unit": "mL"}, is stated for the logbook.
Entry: {"value": 110, "unit": "mL"}
